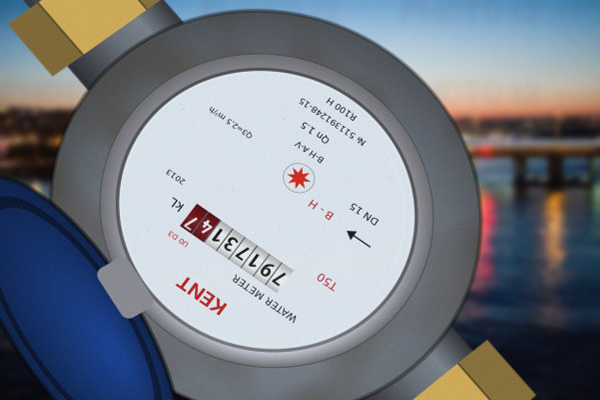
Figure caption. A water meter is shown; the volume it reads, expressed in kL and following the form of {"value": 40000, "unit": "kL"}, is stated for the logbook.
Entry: {"value": 791731.47, "unit": "kL"}
